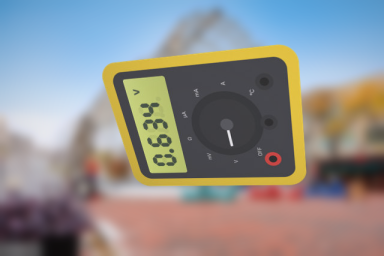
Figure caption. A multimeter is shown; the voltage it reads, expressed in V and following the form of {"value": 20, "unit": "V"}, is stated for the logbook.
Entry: {"value": 0.634, "unit": "V"}
